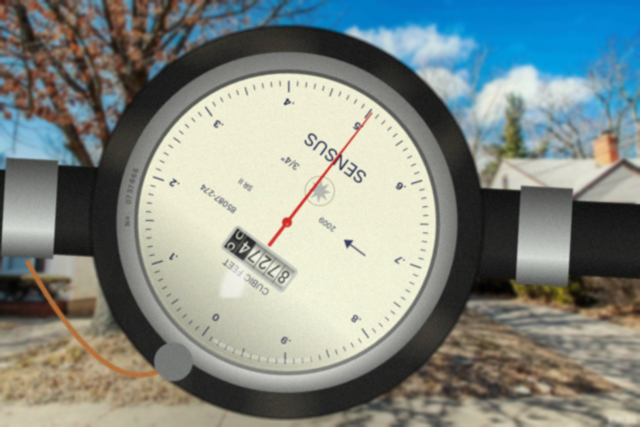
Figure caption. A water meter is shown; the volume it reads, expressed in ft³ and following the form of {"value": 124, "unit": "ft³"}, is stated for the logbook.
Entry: {"value": 872748.50, "unit": "ft³"}
